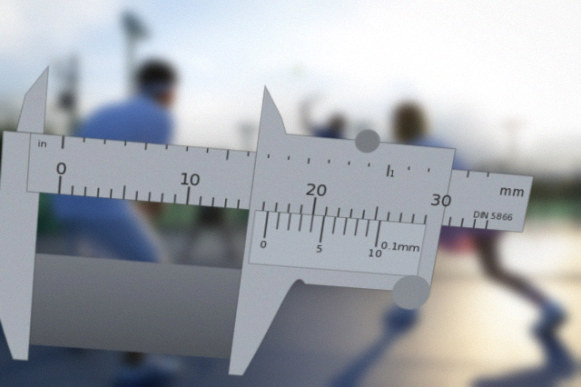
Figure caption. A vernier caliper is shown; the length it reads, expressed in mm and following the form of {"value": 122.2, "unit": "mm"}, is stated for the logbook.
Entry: {"value": 16.4, "unit": "mm"}
